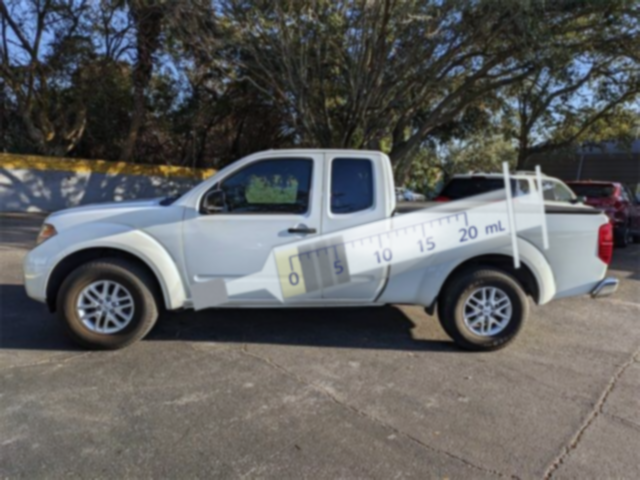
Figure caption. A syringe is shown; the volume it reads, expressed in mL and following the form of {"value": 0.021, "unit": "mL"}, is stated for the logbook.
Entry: {"value": 1, "unit": "mL"}
